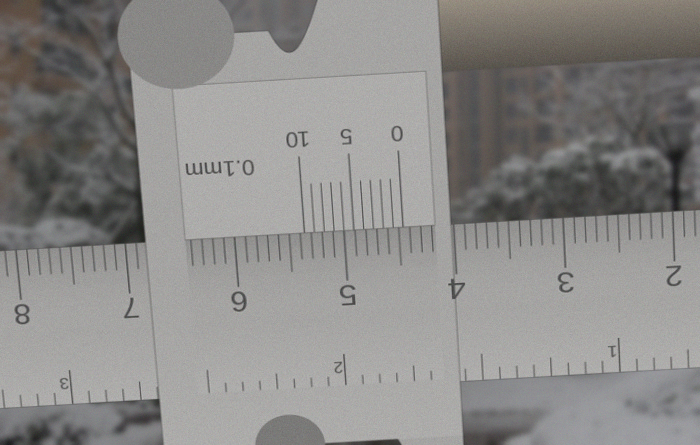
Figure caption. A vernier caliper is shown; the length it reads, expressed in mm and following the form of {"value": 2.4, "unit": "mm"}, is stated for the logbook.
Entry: {"value": 44.6, "unit": "mm"}
